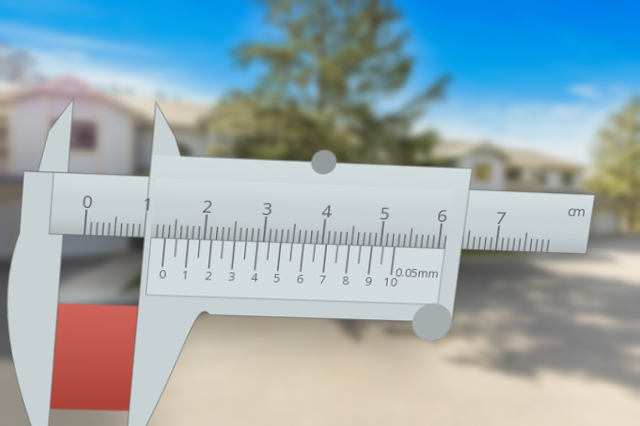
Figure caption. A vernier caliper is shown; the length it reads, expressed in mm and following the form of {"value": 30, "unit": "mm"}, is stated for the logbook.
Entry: {"value": 13.4, "unit": "mm"}
